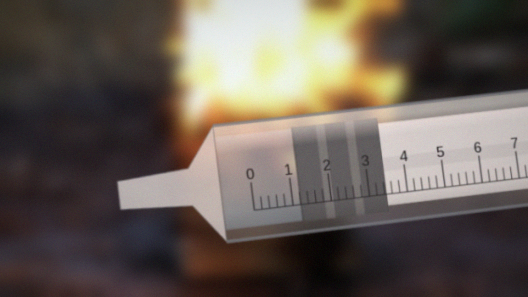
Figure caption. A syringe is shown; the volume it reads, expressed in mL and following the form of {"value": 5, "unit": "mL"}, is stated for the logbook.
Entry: {"value": 1.2, "unit": "mL"}
